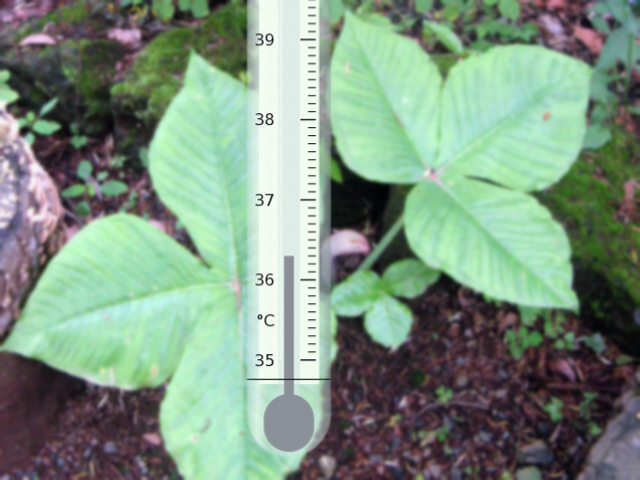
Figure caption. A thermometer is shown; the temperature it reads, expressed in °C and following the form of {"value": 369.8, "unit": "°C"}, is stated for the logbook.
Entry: {"value": 36.3, "unit": "°C"}
